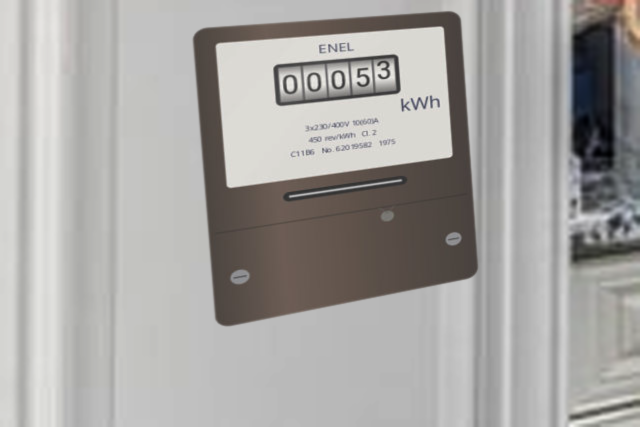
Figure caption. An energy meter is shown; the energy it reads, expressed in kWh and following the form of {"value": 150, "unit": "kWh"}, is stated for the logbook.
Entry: {"value": 53, "unit": "kWh"}
